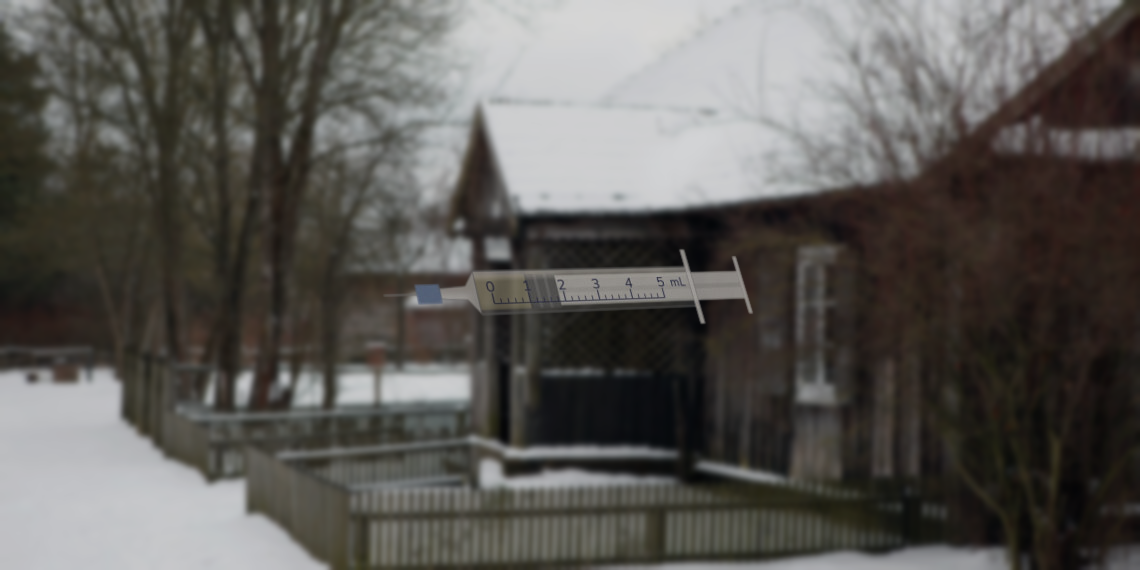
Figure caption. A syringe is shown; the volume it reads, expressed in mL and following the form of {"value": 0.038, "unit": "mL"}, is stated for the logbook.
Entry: {"value": 1, "unit": "mL"}
